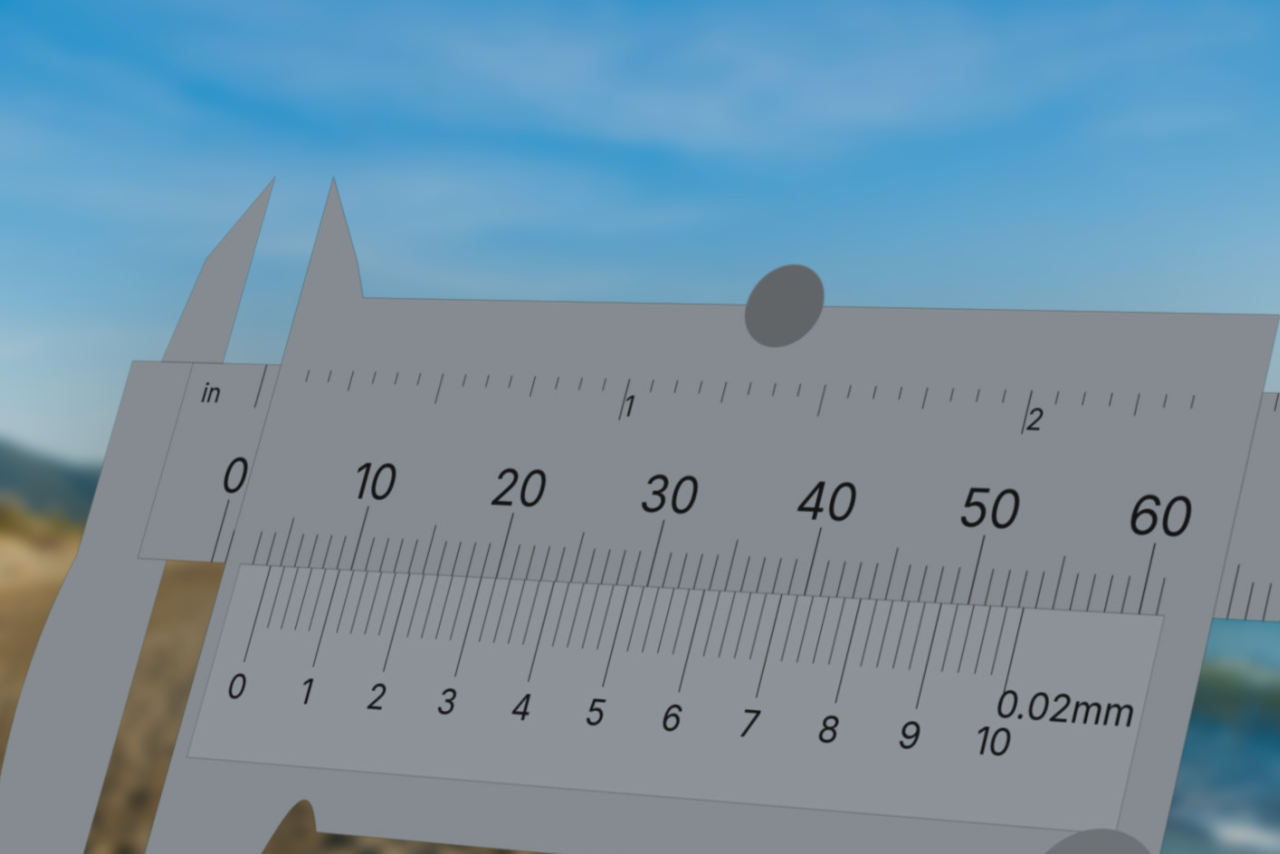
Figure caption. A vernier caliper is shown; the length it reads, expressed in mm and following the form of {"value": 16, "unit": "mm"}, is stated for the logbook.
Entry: {"value": 4.3, "unit": "mm"}
